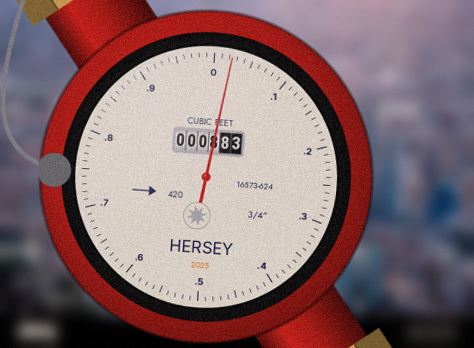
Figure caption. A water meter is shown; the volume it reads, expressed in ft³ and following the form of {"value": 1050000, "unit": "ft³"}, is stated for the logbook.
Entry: {"value": 883.02, "unit": "ft³"}
